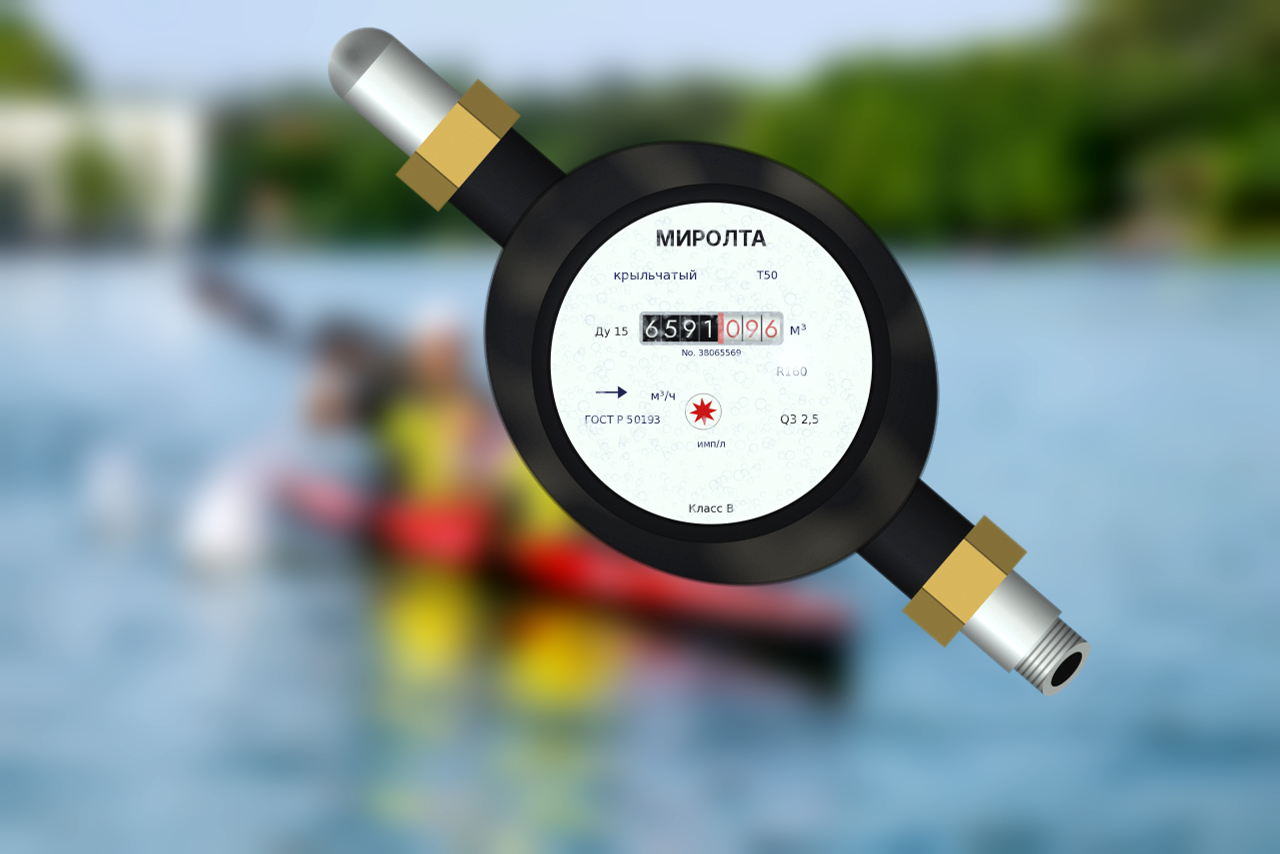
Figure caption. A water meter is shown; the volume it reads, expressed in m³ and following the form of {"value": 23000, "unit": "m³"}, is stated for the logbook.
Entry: {"value": 6591.096, "unit": "m³"}
